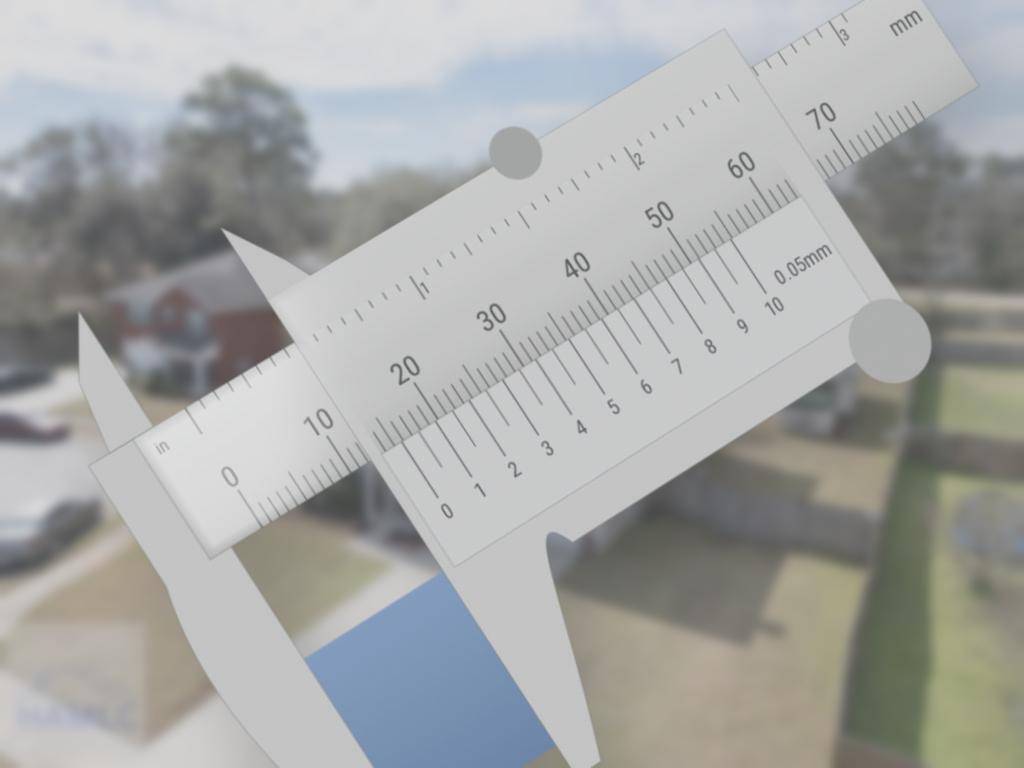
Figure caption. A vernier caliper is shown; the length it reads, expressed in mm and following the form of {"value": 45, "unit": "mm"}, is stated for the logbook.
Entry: {"value": 15.8, "unit": "mm"}
